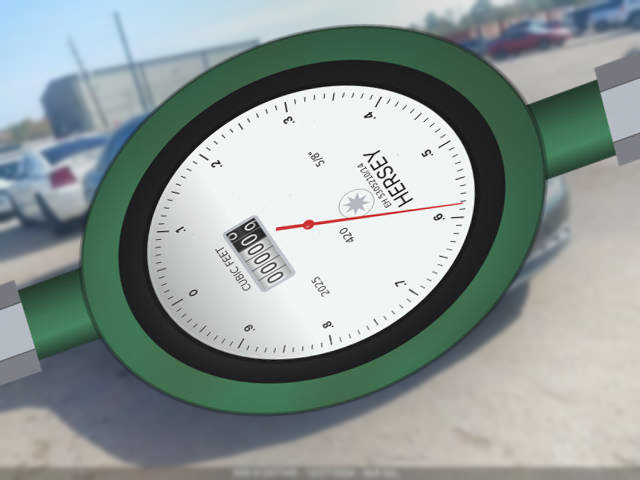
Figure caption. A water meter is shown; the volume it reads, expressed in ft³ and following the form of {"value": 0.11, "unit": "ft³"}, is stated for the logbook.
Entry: {"value": 8.58, "unit": "ft³"}
